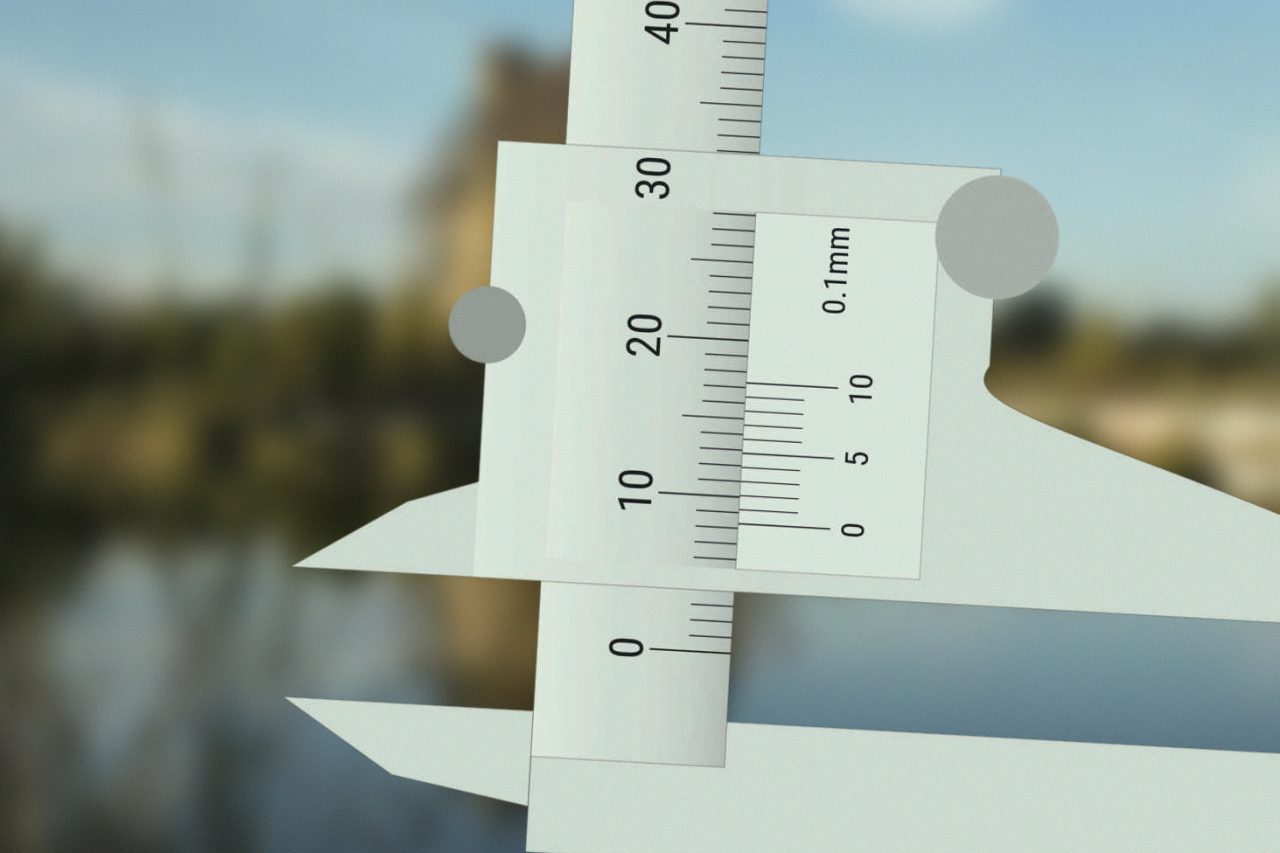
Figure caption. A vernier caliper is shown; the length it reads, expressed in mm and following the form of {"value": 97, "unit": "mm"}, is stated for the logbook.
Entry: {"value": 8.3, "unit": "mm"}
